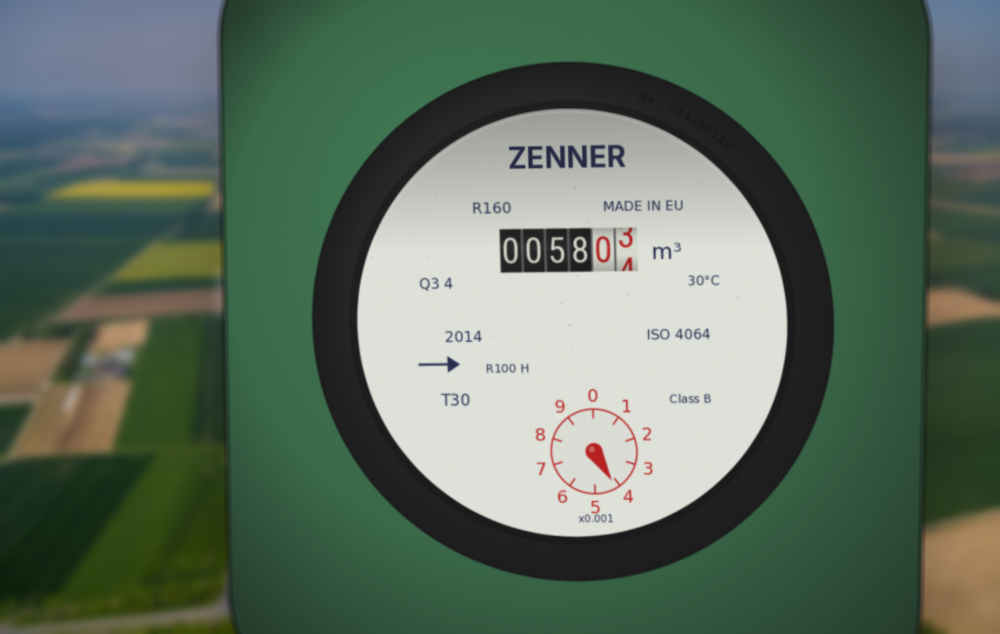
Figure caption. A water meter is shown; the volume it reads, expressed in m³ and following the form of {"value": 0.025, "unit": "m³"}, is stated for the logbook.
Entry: {"value": 58.034, "unit": "m³"}
